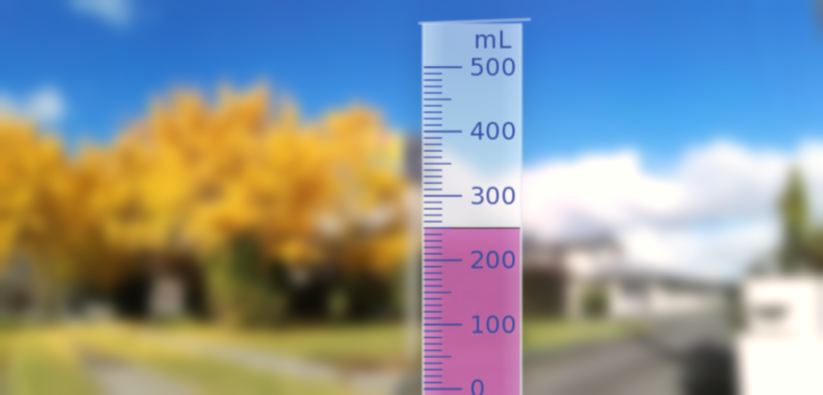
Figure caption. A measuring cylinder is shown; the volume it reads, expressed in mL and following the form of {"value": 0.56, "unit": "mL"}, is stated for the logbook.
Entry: {"value": 250, "unit": "mL"}
